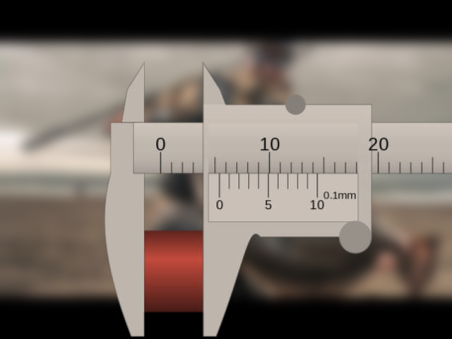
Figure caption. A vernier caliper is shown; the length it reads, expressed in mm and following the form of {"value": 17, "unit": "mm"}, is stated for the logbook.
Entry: {"value": 5.4, "unit": "mm"}
